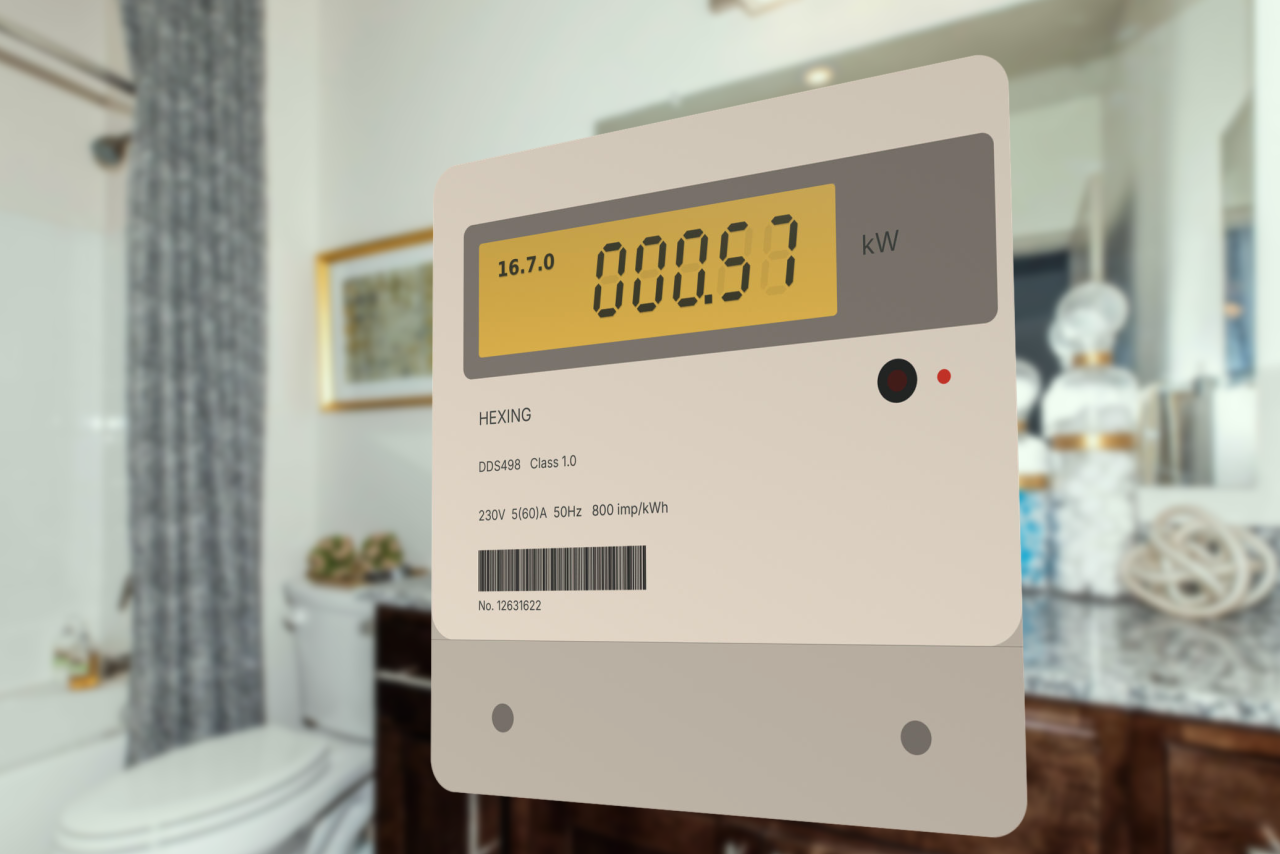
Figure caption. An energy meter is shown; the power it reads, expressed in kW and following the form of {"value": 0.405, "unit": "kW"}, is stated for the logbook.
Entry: {"value": 0.57, "unit": "kW"}
